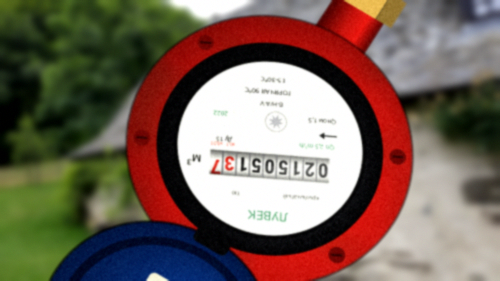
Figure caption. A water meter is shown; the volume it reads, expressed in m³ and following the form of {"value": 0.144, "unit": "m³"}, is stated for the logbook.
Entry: {"value": 215051.37, "unit": "m³"}
